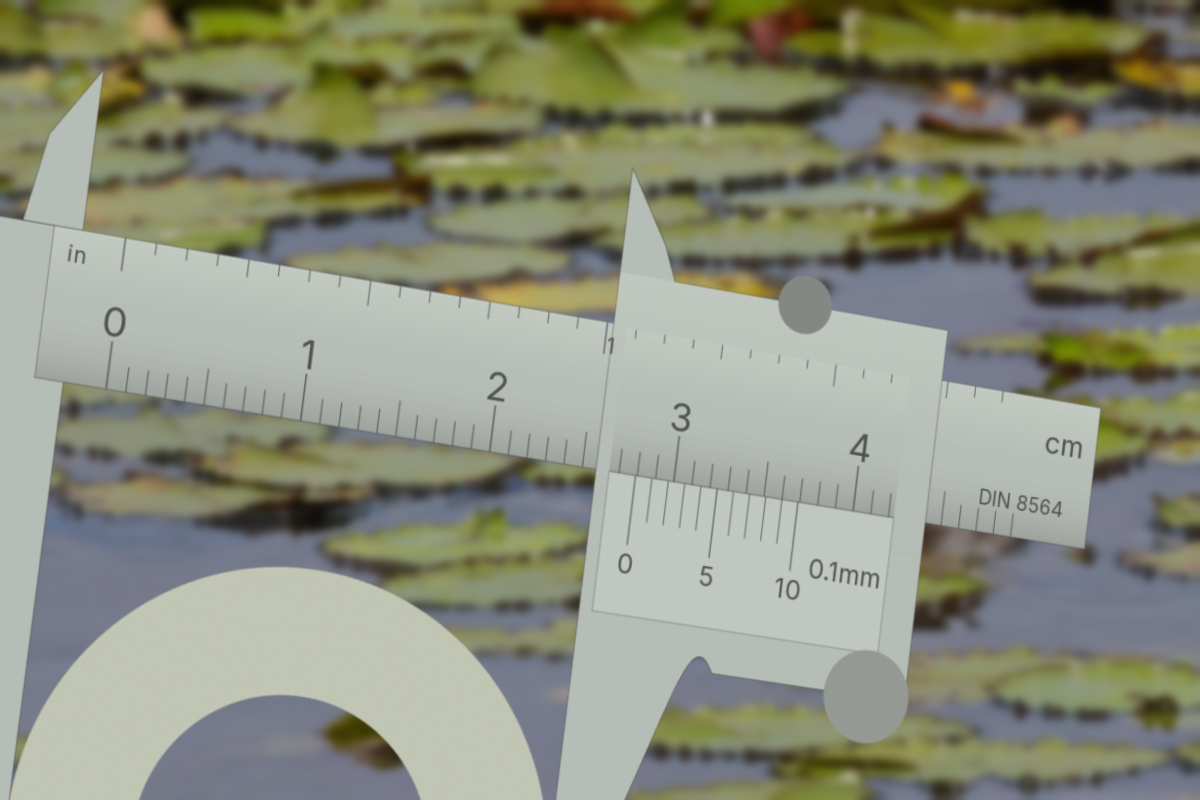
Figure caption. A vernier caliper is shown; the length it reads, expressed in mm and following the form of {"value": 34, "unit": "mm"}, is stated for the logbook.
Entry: {"value": 27.9, "unit": "mm"}
